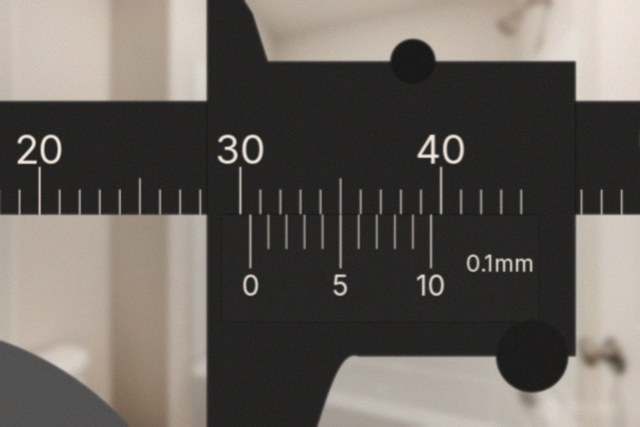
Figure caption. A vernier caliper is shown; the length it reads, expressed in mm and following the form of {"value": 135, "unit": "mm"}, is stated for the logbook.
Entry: {"value": 30.5, "unit": "mm"}
